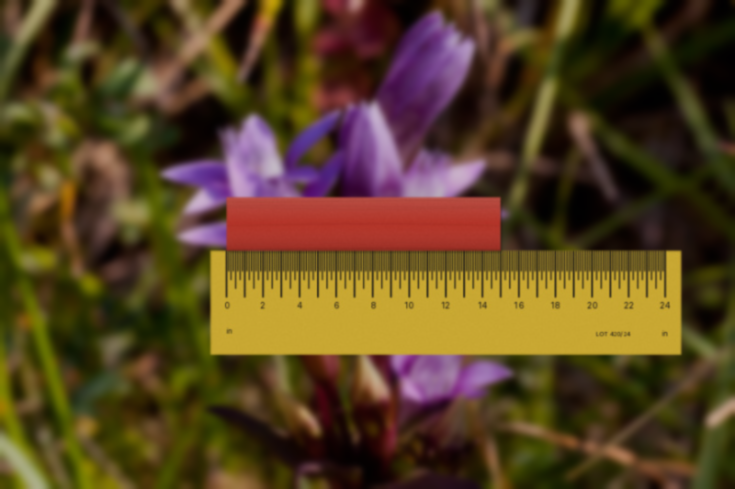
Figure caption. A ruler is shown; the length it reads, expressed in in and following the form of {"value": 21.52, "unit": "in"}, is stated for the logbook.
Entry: {"value": 15, "unit": "in"}
